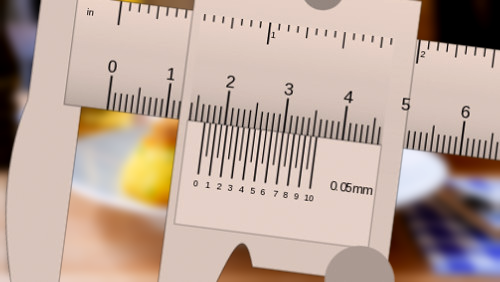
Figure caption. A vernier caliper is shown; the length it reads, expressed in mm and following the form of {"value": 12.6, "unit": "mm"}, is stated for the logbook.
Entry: {"value": 16.6, "unit": "mm"}
